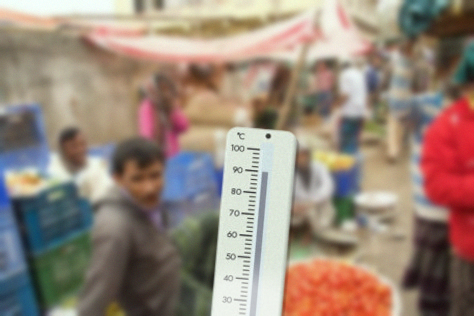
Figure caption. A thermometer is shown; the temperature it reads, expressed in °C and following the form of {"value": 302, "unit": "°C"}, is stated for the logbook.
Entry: {"value": 90, "unit": "°C"}
